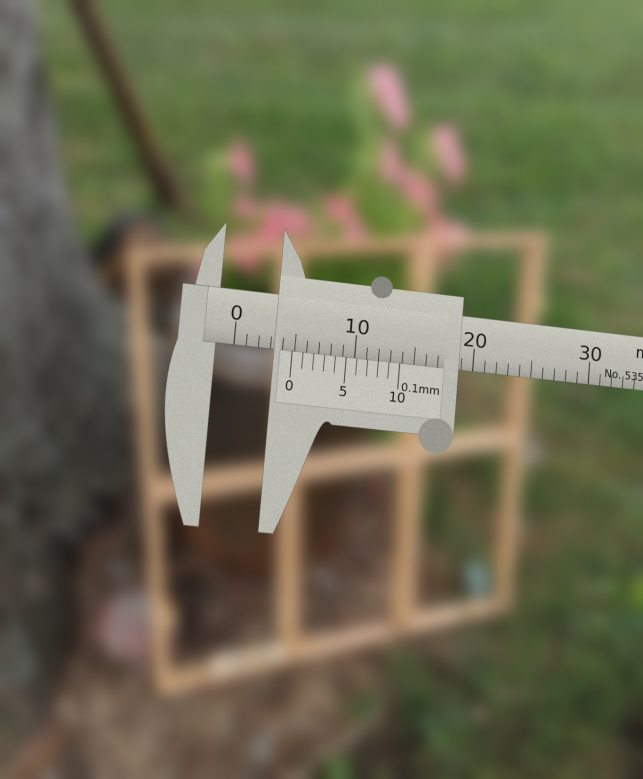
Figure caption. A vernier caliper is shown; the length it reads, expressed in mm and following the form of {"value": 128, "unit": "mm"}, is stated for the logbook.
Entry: {"value": 4.8, "unit": "mm"}
